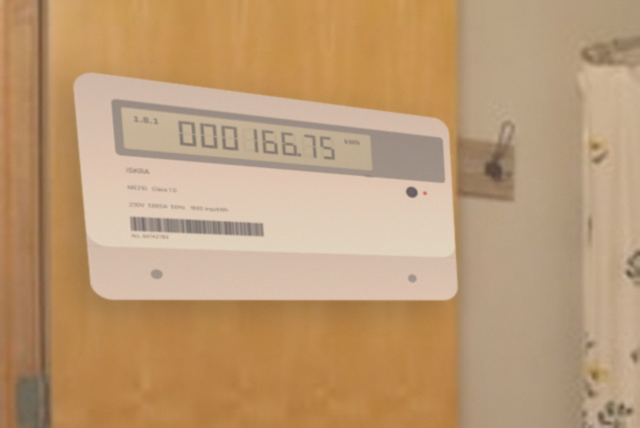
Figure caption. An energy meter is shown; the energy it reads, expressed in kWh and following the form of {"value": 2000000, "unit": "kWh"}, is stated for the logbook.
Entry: {"value": 166.75, "unit": "kWh"}
